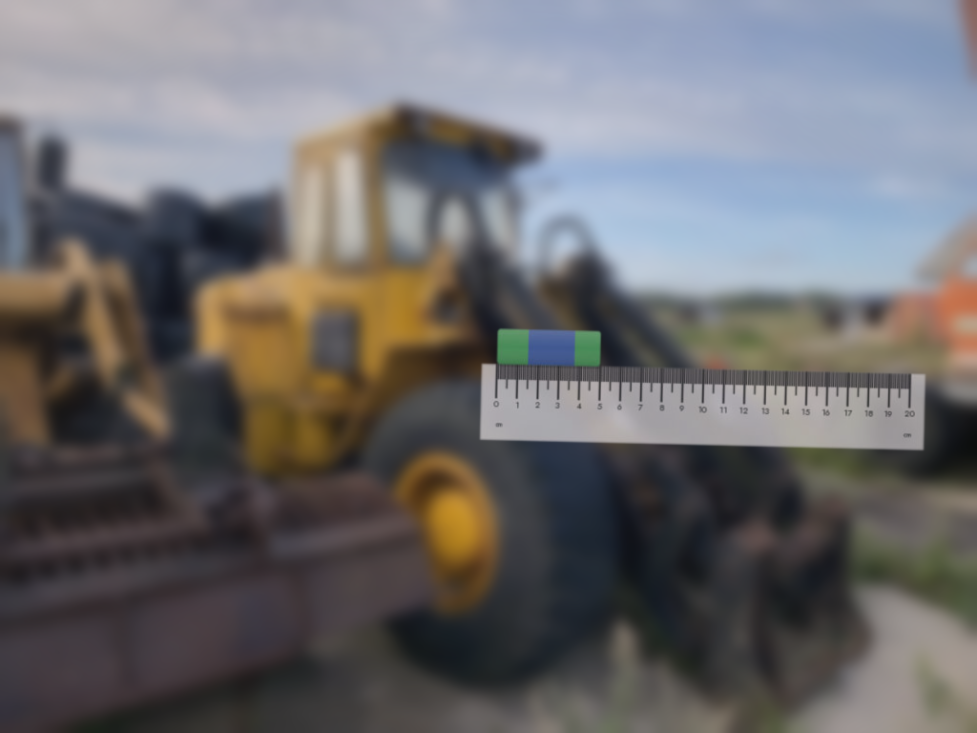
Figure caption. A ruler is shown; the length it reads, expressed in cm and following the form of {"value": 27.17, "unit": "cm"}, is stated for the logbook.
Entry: {"value": 5, "unit": "cm"}
